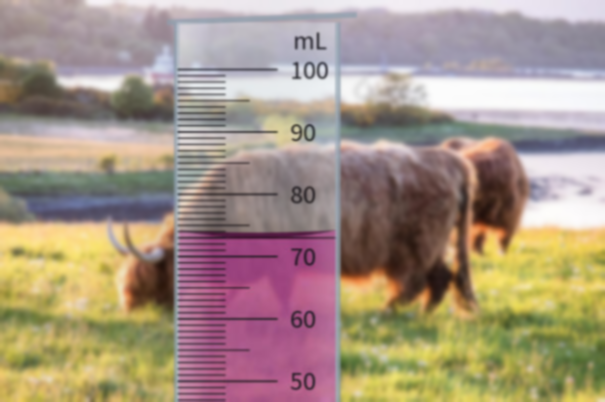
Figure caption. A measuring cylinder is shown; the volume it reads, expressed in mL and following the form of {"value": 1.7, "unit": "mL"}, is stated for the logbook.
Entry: {"value": 73, "unit": "mL"}
